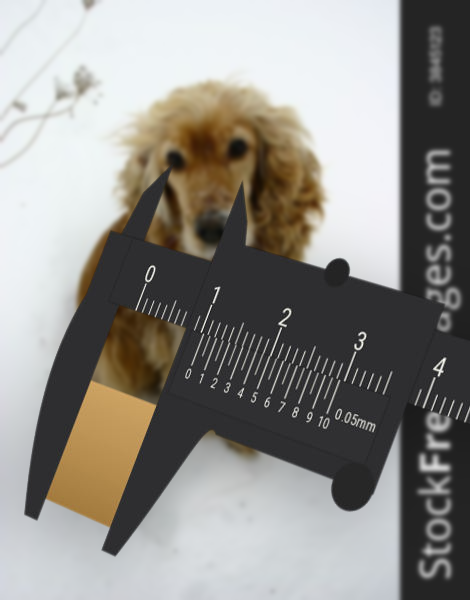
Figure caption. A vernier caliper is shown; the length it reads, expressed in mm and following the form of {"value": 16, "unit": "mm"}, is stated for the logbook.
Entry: {"value": 10.4, "unit": "mm"}
